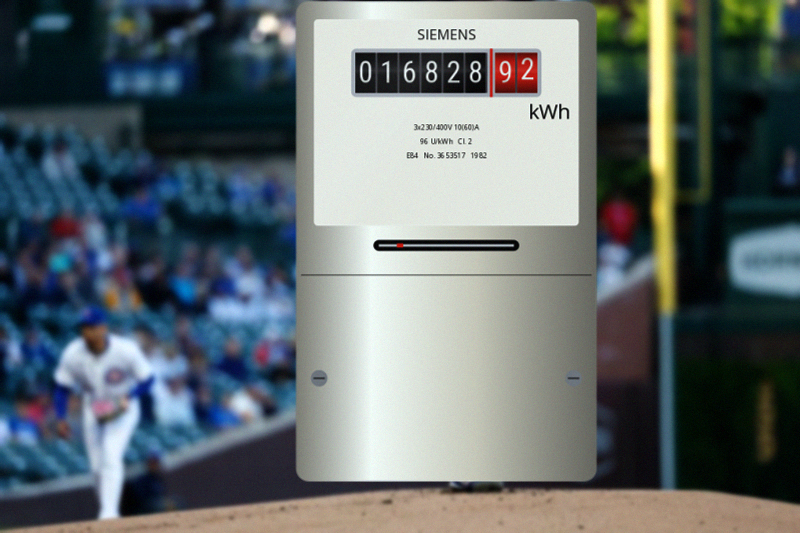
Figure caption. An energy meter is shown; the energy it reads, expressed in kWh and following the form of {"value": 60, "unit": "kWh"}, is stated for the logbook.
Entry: {"value": 16828.92, "unit": "kWh"}
